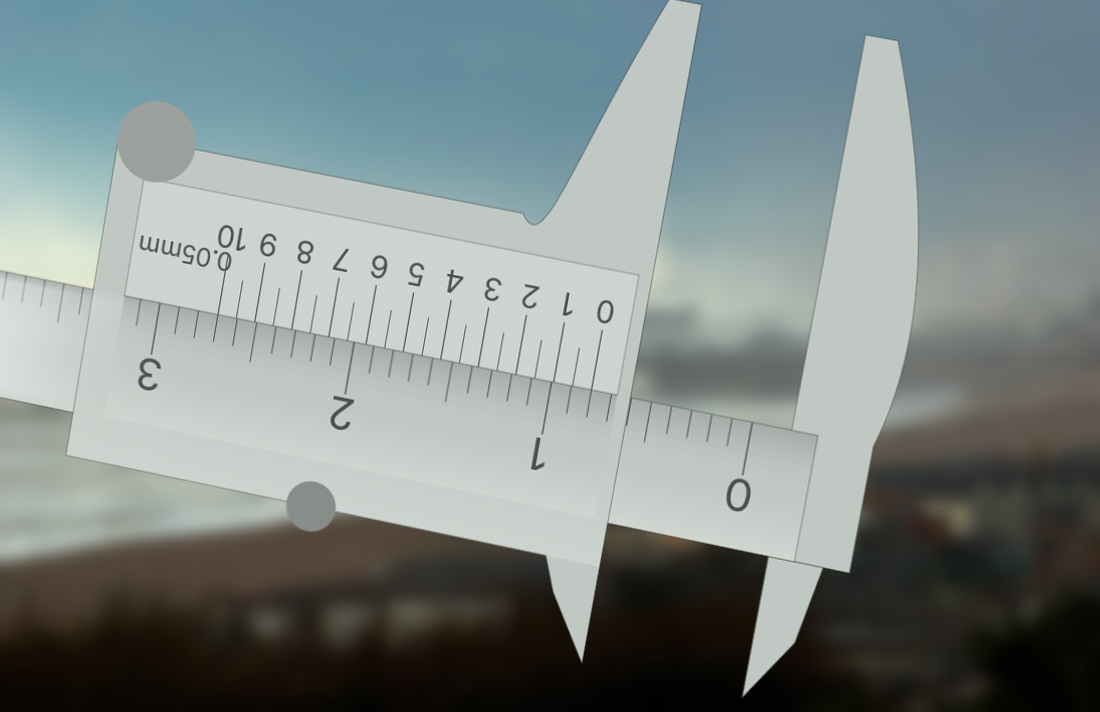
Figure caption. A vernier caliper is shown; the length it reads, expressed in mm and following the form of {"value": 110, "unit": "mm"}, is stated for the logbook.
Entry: {"value": 8.0, "unit": "mm"}
